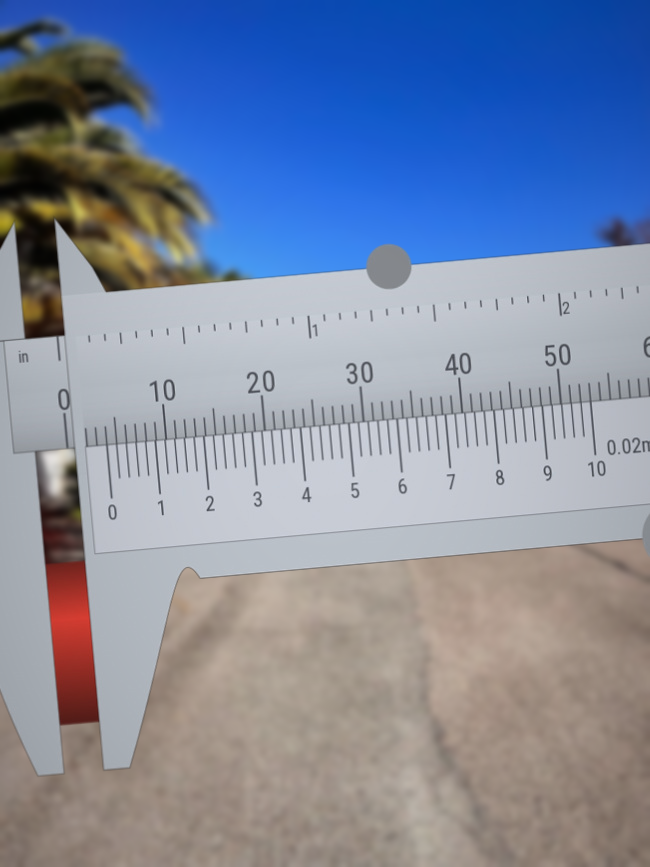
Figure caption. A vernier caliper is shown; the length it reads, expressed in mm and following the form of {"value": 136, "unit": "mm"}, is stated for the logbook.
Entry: {"value": 4.0, "unit": "mm"}
